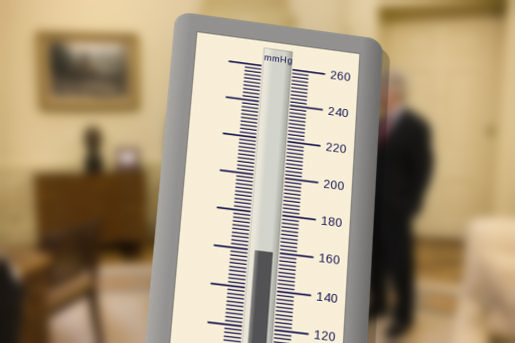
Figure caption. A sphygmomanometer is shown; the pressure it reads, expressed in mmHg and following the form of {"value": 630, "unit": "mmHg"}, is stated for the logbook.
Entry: {"value": 160, "unit": "mmHg"}
